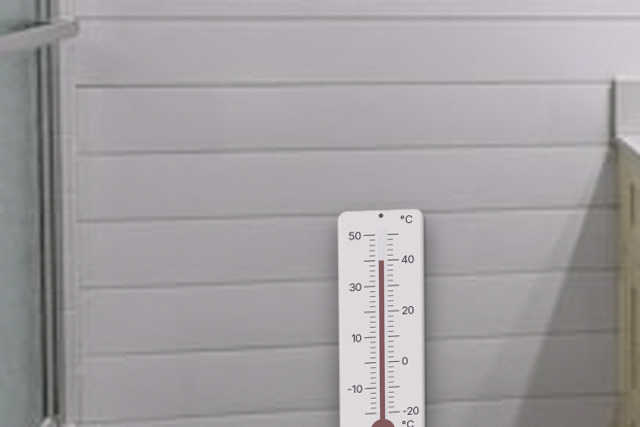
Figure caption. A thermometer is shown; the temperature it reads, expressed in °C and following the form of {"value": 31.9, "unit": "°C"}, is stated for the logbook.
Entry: {"value": 40, "unit": "°C"}
